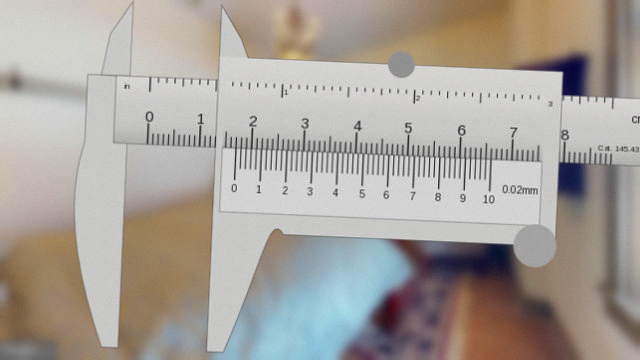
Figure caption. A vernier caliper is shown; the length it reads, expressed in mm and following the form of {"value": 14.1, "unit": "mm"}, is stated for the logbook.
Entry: {"value": 17.0, "unit": "mm"}
